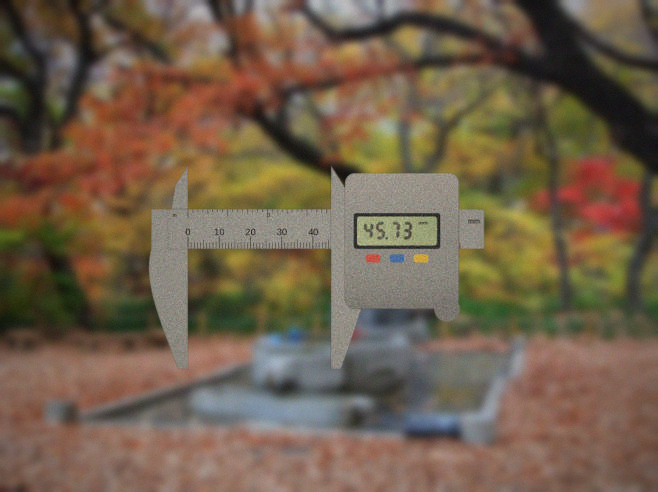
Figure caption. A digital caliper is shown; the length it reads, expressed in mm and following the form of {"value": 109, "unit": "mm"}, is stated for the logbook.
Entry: {"value": 45.73, "unit": "mm"}
